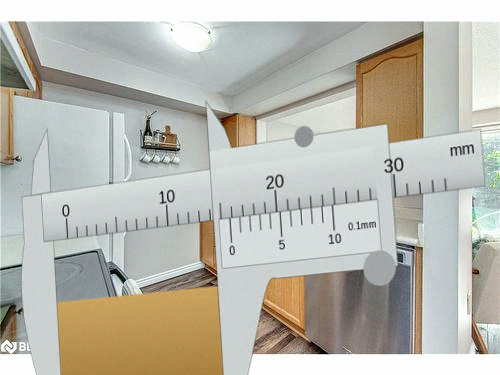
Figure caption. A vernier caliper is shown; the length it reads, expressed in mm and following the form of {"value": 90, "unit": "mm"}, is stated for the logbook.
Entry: {"value": 15.8, "unit": "mm"}
